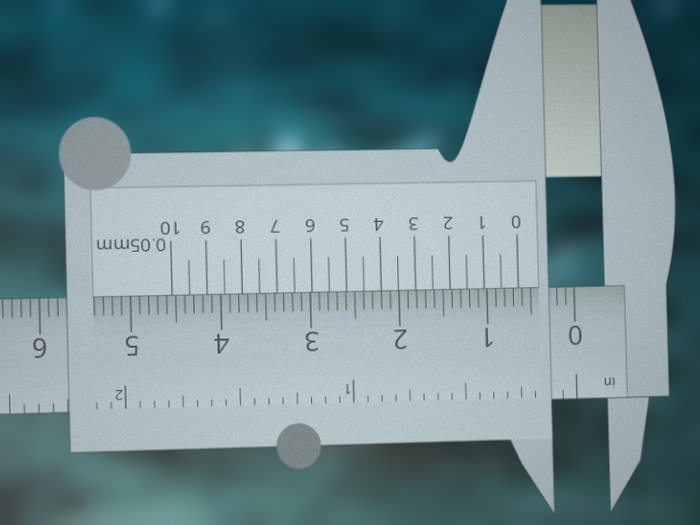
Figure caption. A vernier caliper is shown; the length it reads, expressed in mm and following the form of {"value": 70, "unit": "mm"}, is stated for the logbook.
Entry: {"value": 6.4, "unit": "mm"}
